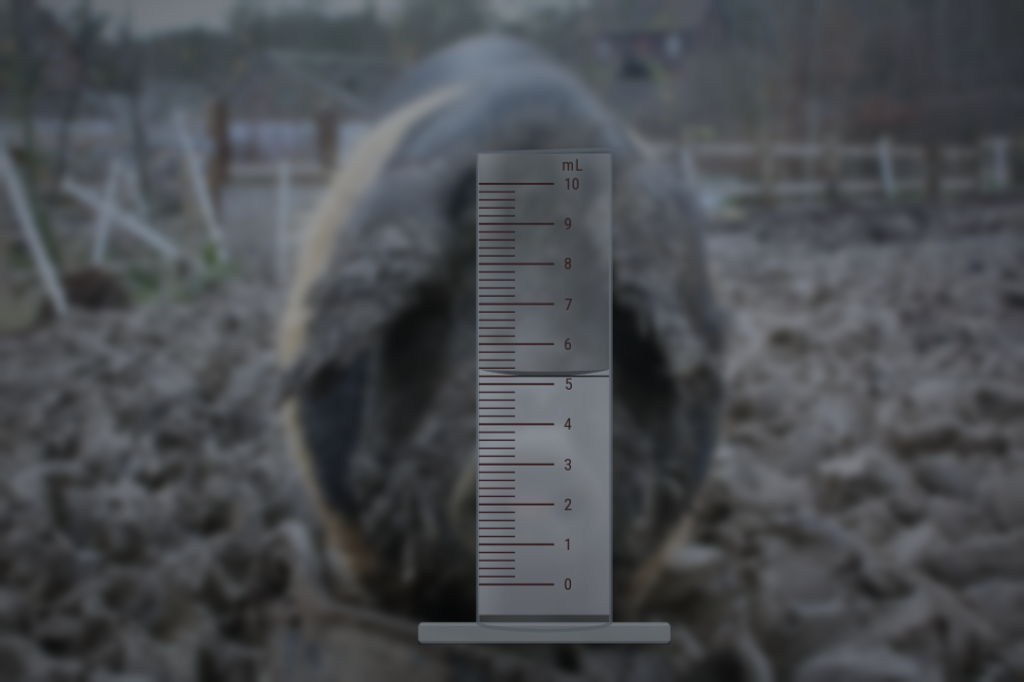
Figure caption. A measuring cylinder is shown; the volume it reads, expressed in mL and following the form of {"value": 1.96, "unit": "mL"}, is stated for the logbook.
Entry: {"value": 5.2, "unit": "mL"}
